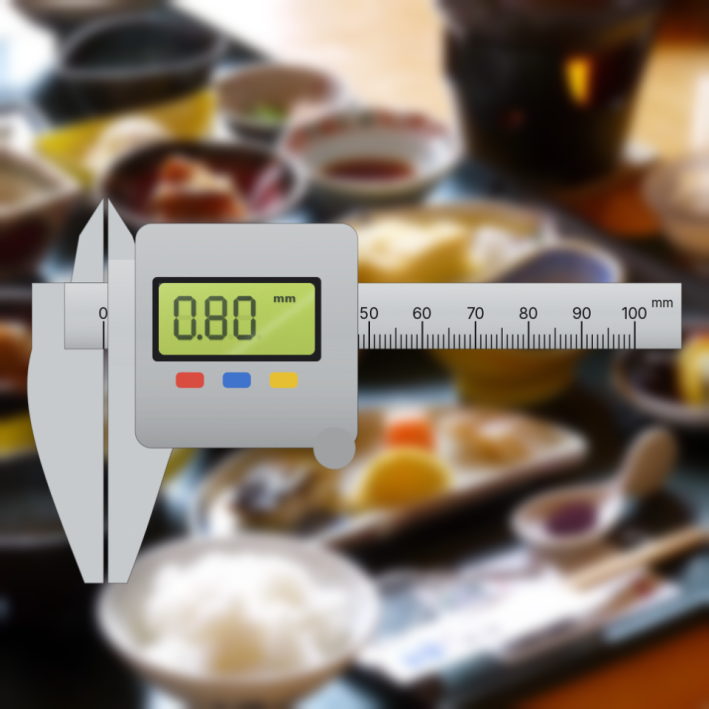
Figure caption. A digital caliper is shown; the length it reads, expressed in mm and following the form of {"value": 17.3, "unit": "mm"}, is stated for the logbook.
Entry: {"value": 0.80, "unit": "mm"}
